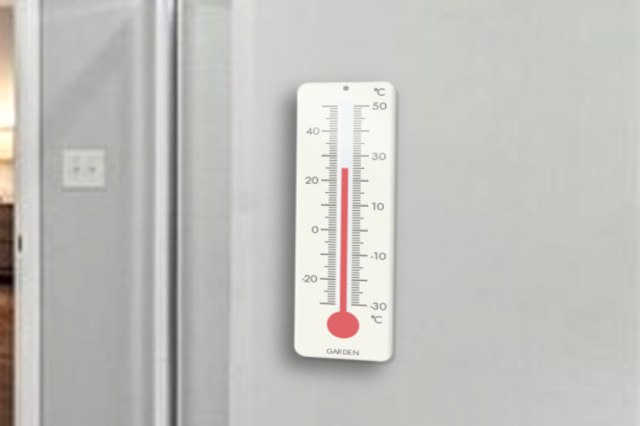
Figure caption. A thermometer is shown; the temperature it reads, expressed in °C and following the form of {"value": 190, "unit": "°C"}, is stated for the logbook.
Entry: {"value": 25, "unit": "°C"}
